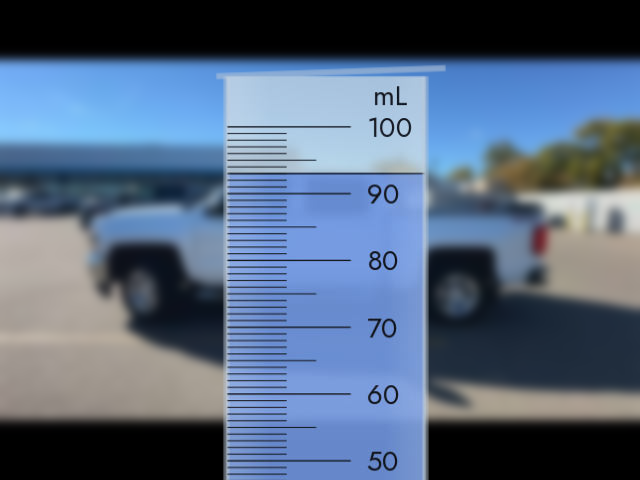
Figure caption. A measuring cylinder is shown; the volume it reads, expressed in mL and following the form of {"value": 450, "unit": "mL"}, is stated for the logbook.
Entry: {"value": 93, "unit": "mL"}
